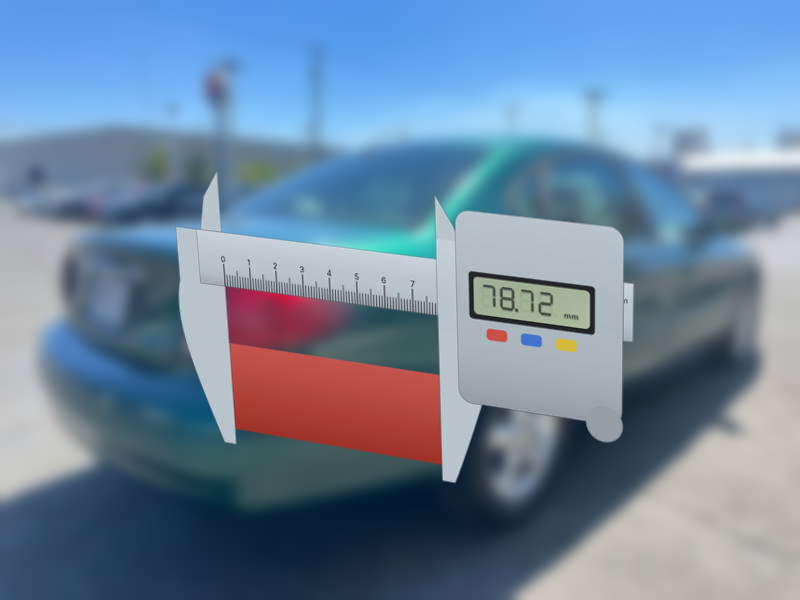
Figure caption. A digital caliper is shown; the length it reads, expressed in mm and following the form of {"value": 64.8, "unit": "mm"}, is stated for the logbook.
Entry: {"value": 78.72, "unit": "mm"}
